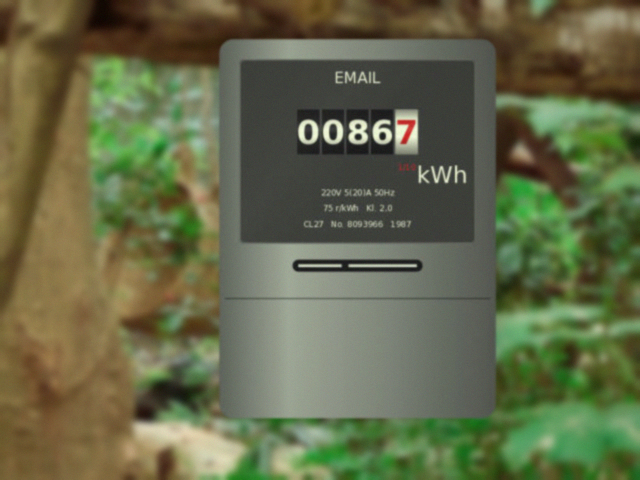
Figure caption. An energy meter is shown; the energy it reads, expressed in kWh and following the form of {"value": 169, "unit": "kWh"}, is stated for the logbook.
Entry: {"value": 86.7, "unit": "kWh"}
